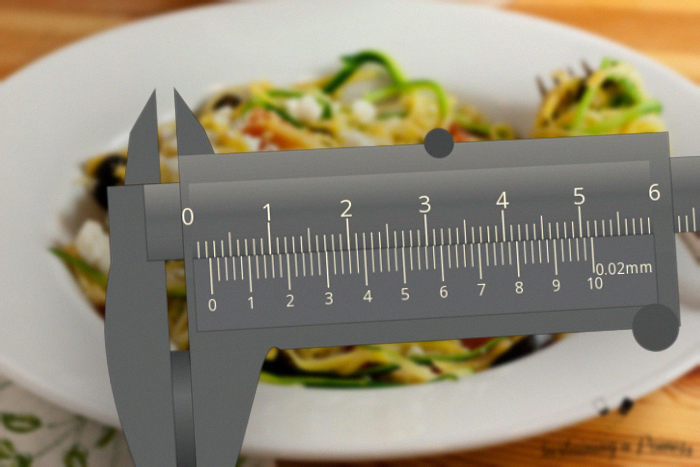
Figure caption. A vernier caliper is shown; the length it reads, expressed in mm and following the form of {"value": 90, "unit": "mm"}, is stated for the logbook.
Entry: {"value": 2.4, "unit": "mm"}
